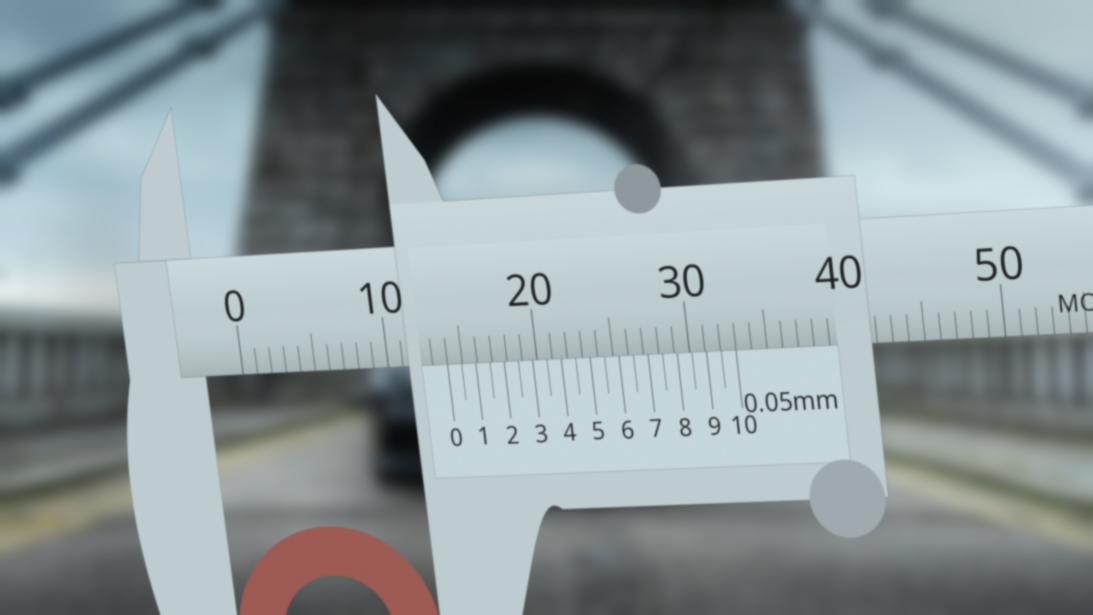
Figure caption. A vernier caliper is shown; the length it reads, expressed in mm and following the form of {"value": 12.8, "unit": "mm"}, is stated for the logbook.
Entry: {"value": 14.0, "unit": "mm"}
